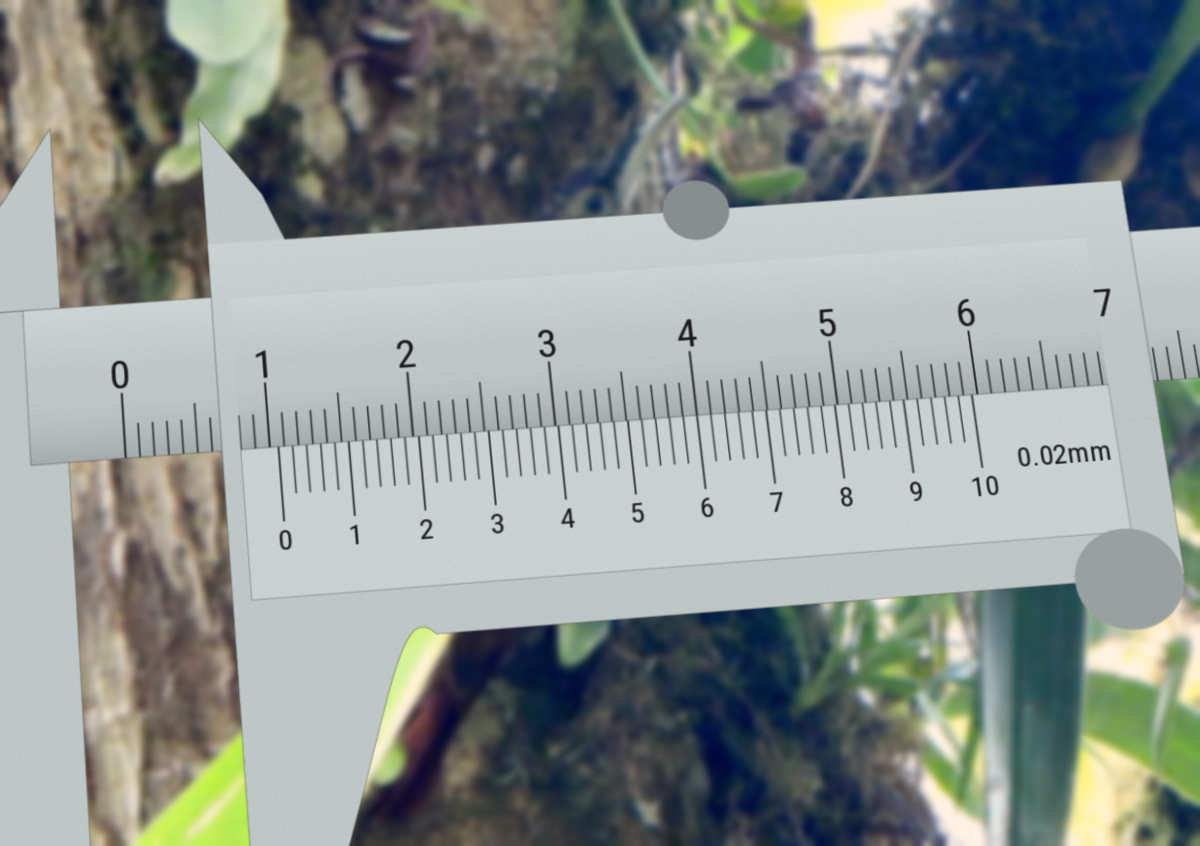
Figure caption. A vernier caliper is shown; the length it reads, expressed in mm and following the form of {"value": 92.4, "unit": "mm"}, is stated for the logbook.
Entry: {"value": 10.6, "unit": "mm"}
